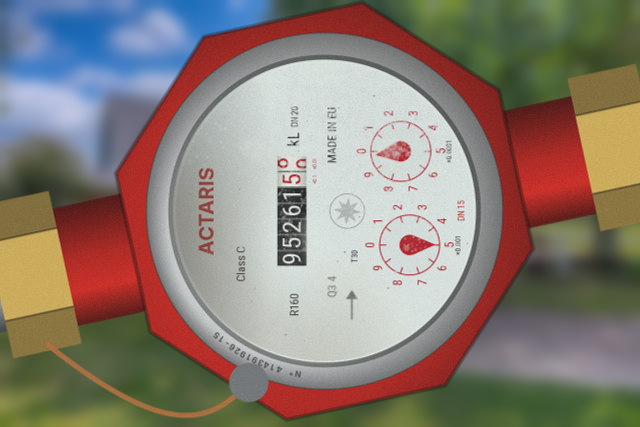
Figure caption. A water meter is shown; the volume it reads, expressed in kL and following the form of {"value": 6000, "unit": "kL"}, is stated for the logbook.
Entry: {"value": 95261.5849, "unit": "kL"}
